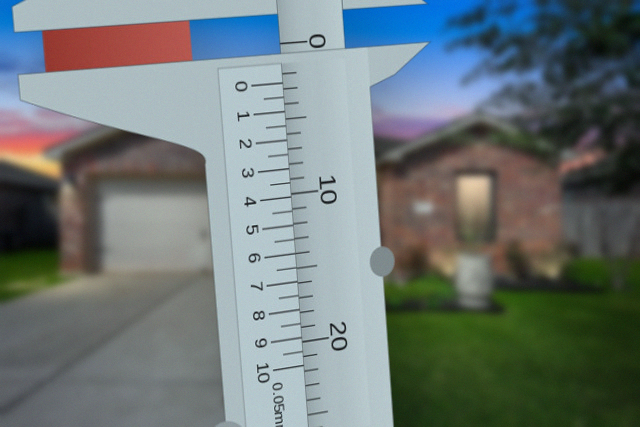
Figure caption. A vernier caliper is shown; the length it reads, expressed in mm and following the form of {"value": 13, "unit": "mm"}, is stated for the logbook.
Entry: {"value": 2.6, "unit": "mm"}
